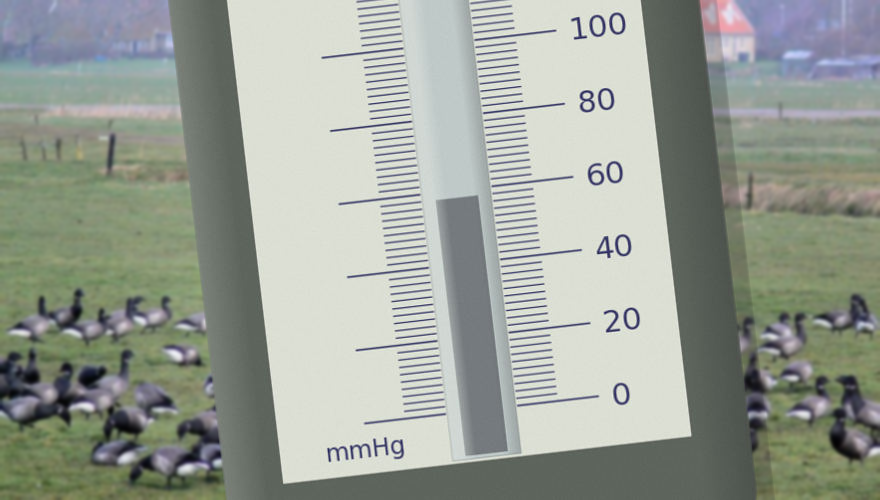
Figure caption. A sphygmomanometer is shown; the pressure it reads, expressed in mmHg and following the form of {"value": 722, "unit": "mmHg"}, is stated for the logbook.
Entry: {"value": 58, "unit": "mmHg"}
